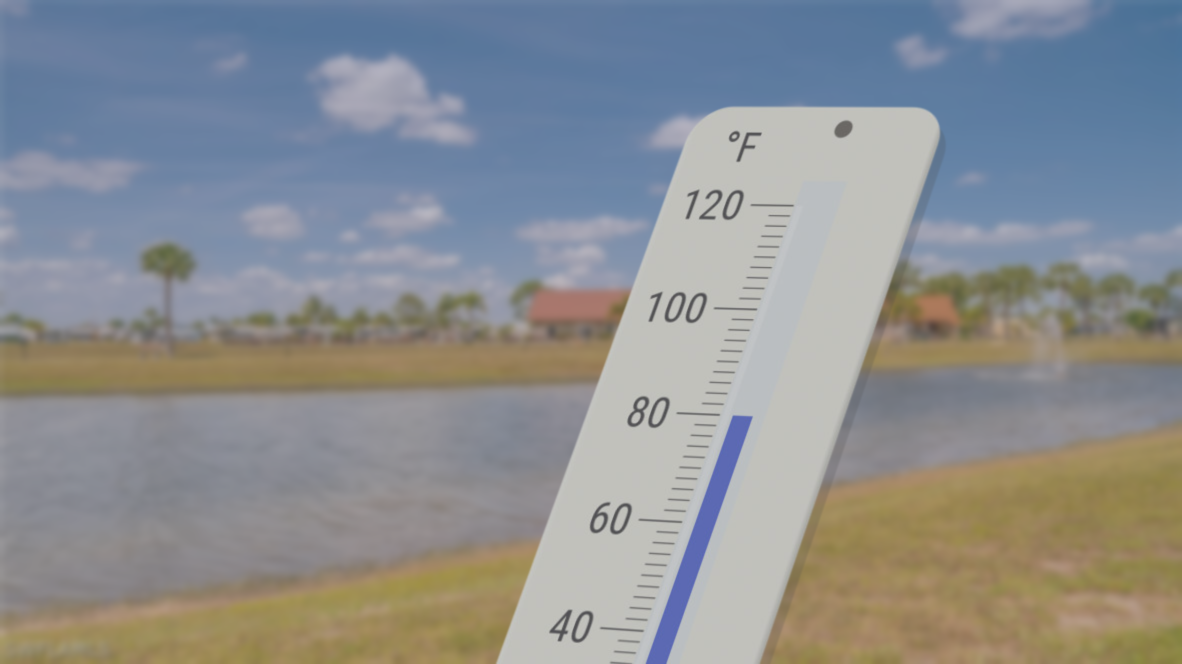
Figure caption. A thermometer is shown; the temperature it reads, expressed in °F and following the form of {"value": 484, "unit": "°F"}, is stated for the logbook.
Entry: {"value": 80, "unit": "°F"}
